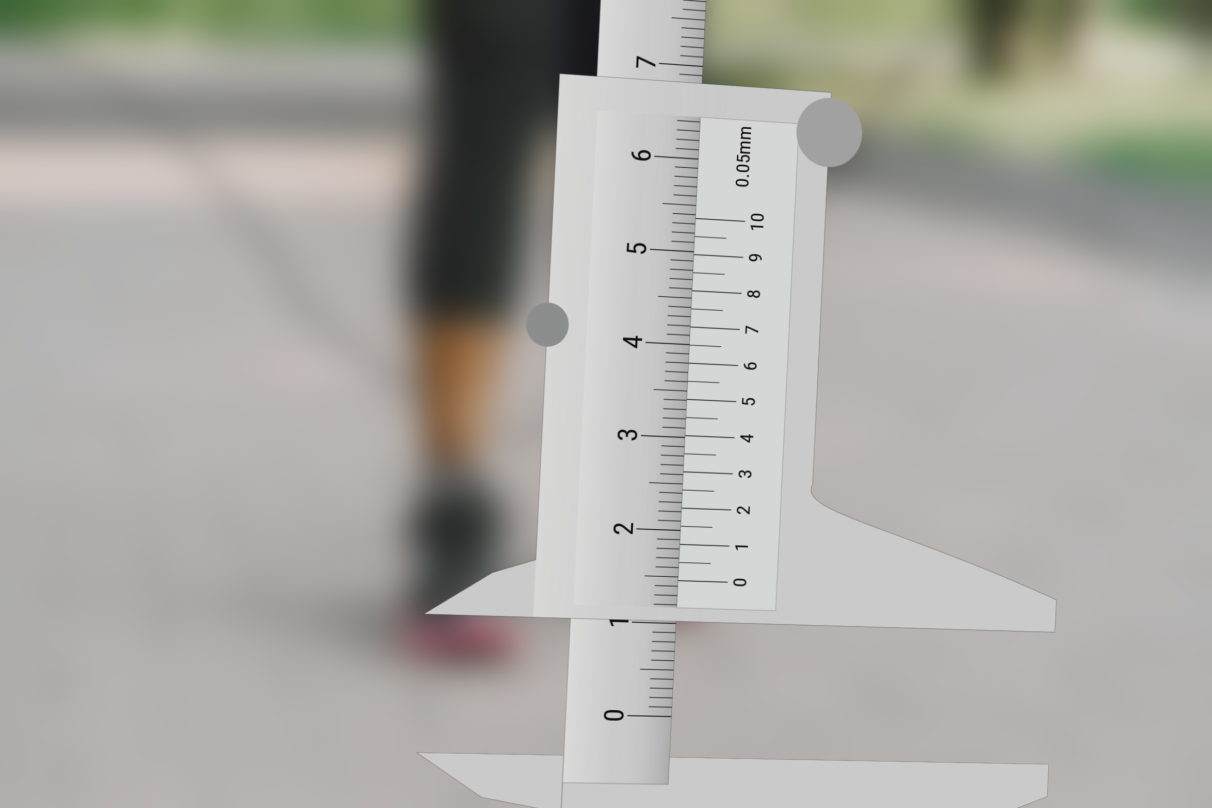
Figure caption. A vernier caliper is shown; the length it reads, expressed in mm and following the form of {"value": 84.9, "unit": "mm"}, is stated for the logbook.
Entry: {"value": 14.6, "unit": "mm"}
